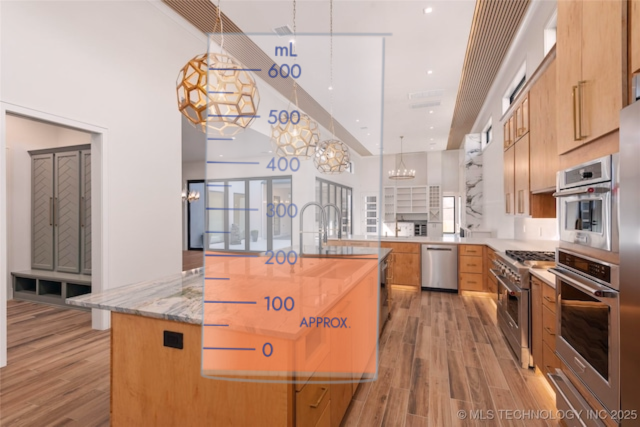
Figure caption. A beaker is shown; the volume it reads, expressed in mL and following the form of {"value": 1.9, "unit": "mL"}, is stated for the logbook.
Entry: {"value": 200, "unit": "mL"}
